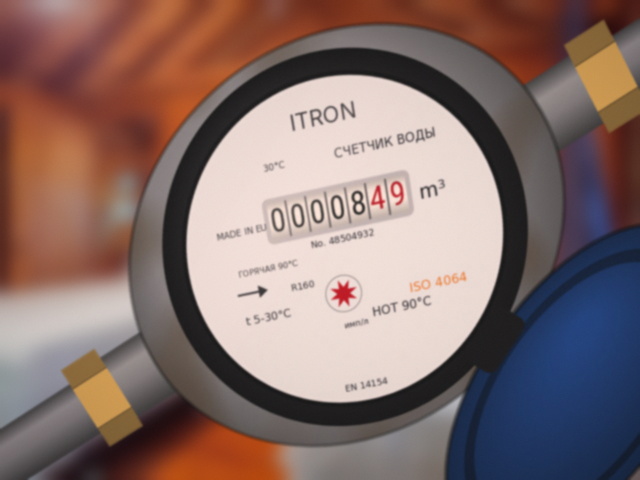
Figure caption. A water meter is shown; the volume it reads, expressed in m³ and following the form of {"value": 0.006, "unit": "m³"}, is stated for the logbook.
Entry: {"value": 8.49, "unit": "m³"}
